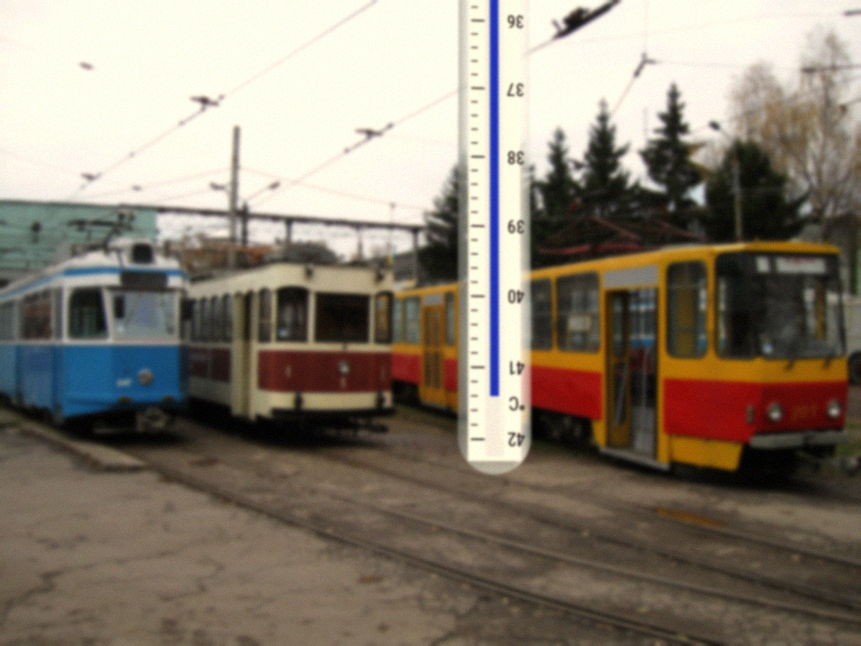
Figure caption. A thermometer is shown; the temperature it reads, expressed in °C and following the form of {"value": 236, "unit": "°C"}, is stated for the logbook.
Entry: {"value": 41.4, "unit": "°C"}
